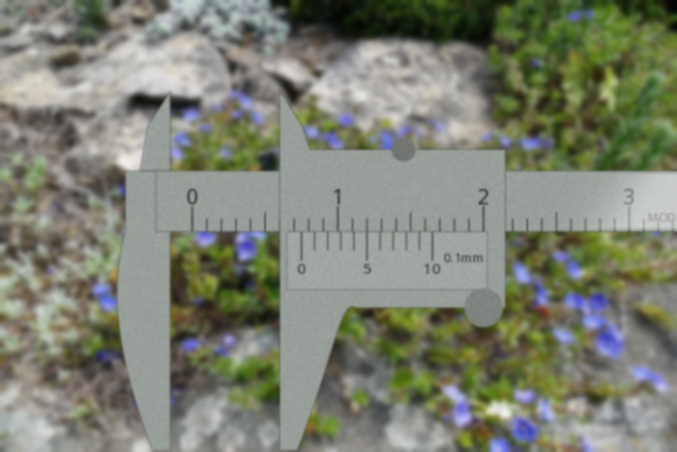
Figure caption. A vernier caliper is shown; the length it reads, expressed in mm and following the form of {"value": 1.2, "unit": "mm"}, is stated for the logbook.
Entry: {"value": 7.5, "unit": "mm"}
